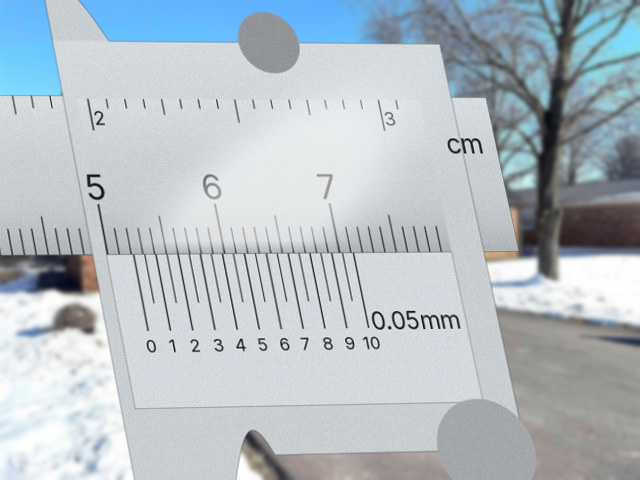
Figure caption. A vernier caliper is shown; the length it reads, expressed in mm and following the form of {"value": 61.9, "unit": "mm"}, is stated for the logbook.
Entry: {"value": 52.2, "unit": "mm"}
